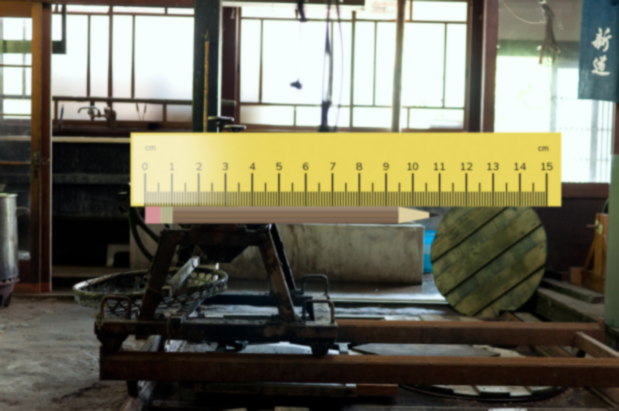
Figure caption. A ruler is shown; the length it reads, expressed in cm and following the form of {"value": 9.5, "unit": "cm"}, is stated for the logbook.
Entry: {"value": 11, "unit": "cm"}
